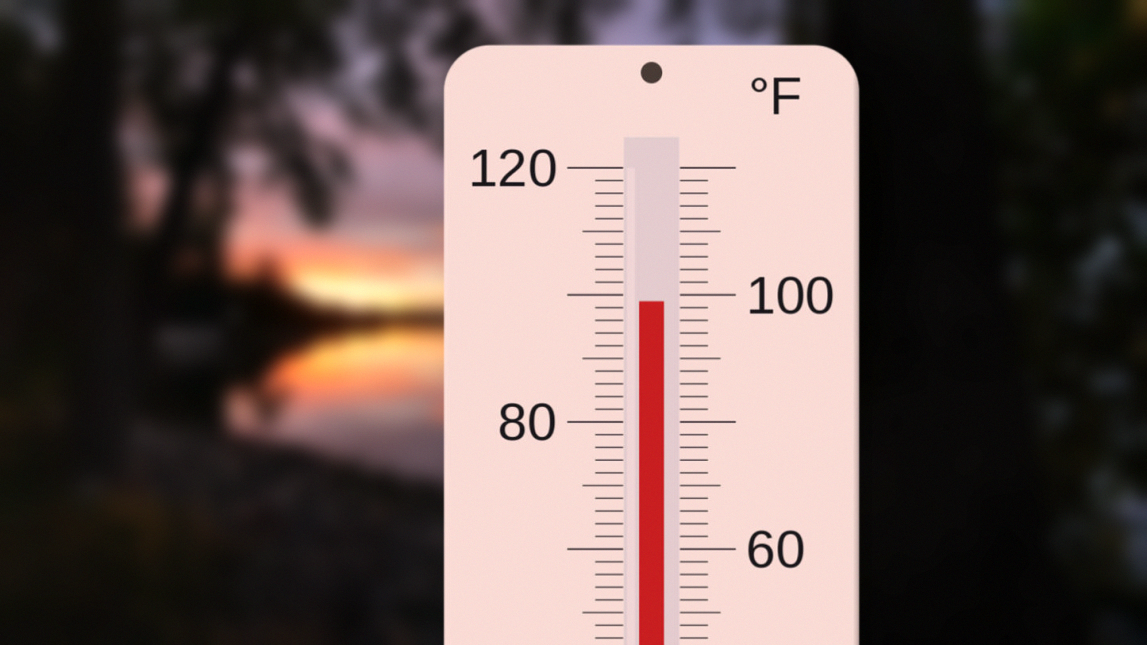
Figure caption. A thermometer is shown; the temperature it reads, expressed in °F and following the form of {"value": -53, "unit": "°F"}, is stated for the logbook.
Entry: {"value": 99, "unit": "°F"}
